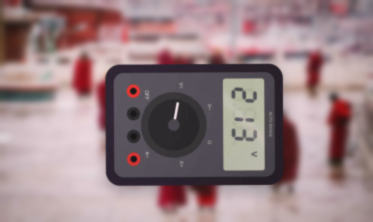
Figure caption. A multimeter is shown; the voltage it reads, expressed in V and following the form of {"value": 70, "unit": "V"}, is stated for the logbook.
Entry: {"value": 213, "unit": "V"}
